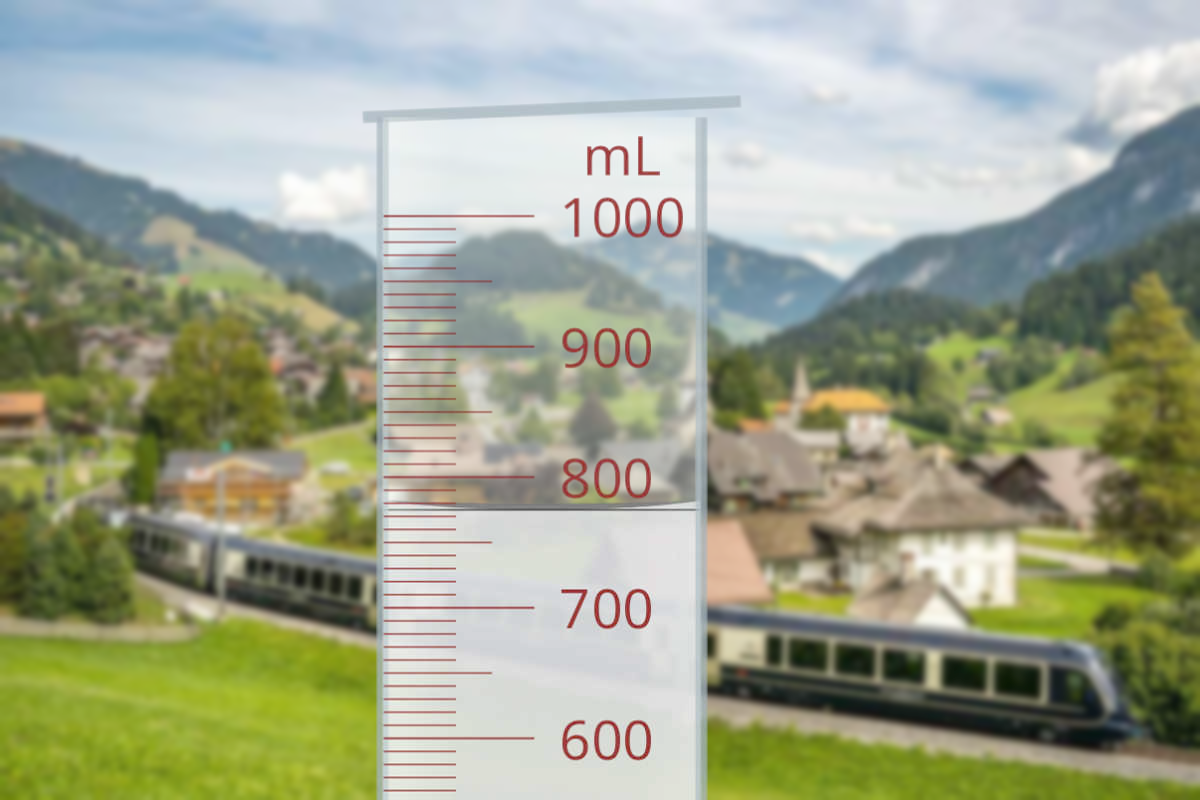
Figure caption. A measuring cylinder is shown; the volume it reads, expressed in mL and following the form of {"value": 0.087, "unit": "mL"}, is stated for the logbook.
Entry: {"value": 775, "unit": "mL"}
